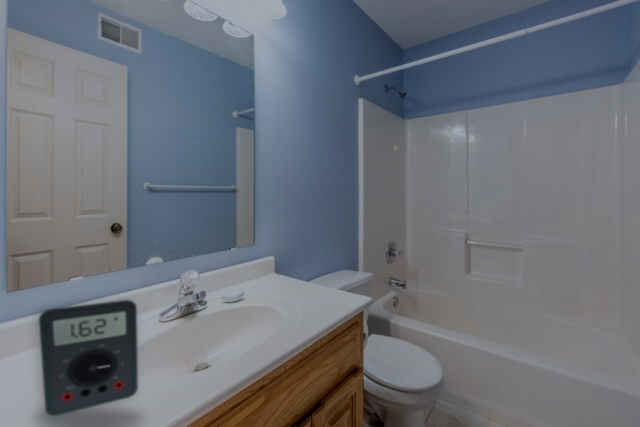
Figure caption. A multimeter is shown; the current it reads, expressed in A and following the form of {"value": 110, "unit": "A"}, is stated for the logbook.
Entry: {"value": 1.62, "unit": "A"}
